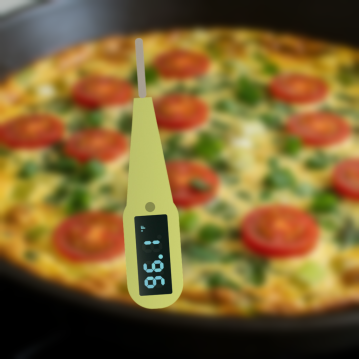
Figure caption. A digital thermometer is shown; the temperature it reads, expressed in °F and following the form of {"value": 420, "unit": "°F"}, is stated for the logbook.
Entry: {"value": 96.1, "unit": "°F"}
